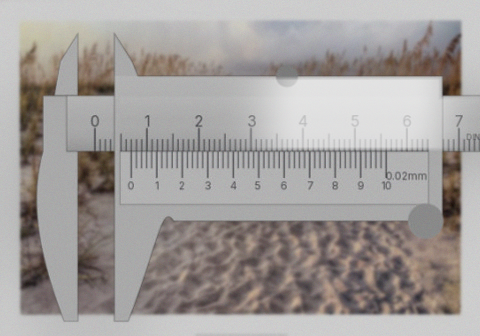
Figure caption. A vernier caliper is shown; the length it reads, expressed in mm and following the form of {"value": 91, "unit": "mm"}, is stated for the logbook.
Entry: {"value": 7.0, "unit": "mm"}
